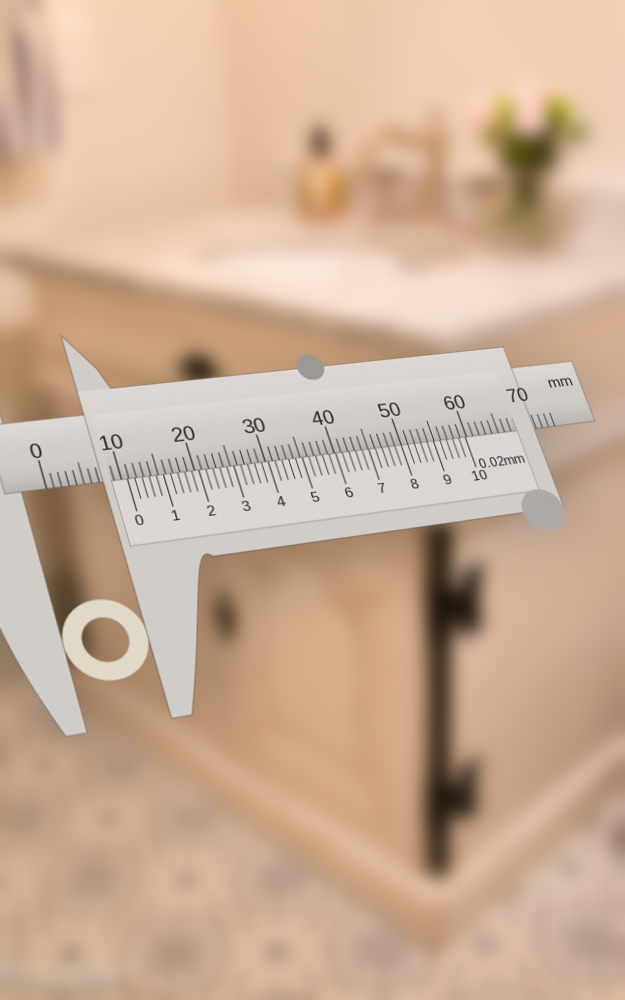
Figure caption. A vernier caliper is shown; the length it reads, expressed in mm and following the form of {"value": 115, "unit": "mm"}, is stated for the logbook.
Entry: {"value": 10.8, "unit": "mm"}
